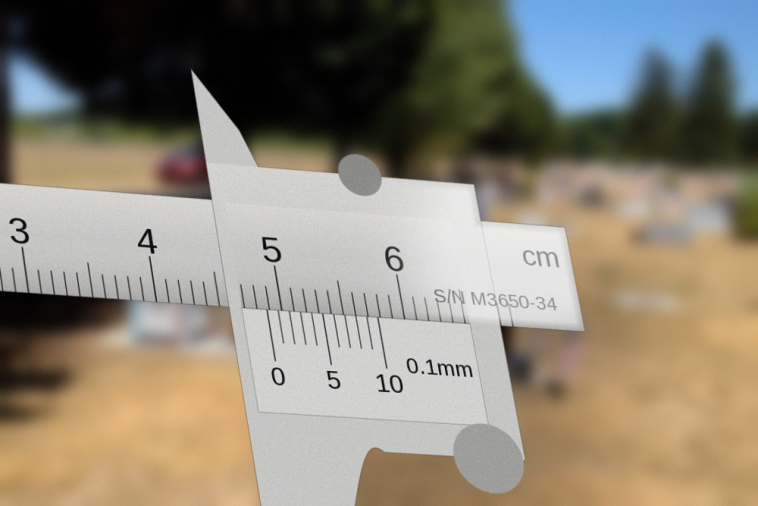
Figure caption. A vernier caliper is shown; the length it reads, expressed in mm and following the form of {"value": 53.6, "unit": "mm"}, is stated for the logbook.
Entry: {"value": 48.8, "unit": "mm"}
